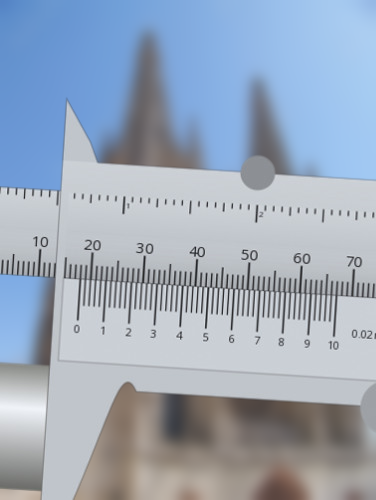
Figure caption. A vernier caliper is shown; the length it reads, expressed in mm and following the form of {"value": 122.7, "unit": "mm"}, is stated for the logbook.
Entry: {"value": 18.0, "unit": "mm"}
